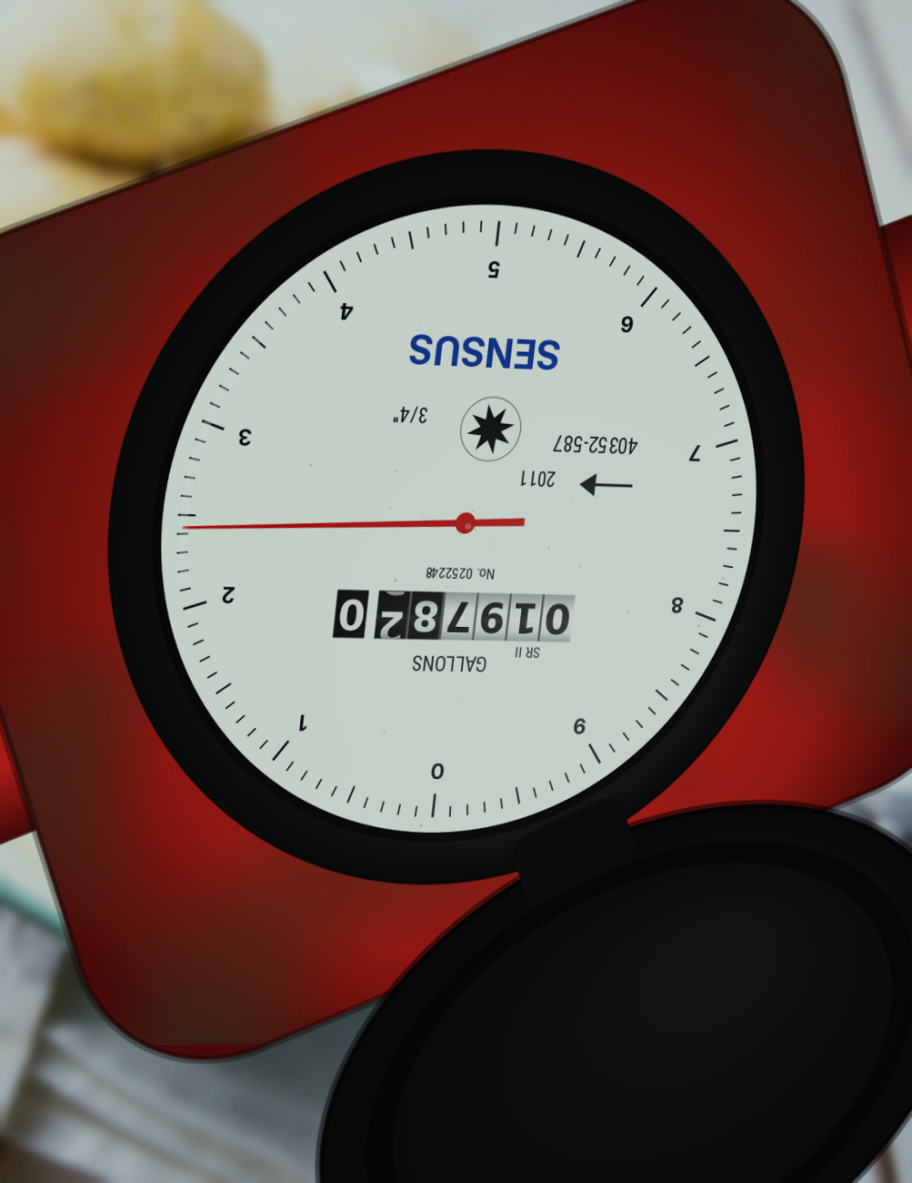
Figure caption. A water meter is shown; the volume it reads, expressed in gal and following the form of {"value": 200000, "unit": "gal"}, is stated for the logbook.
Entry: {"value": 197822.4, "unit": "gal"}
